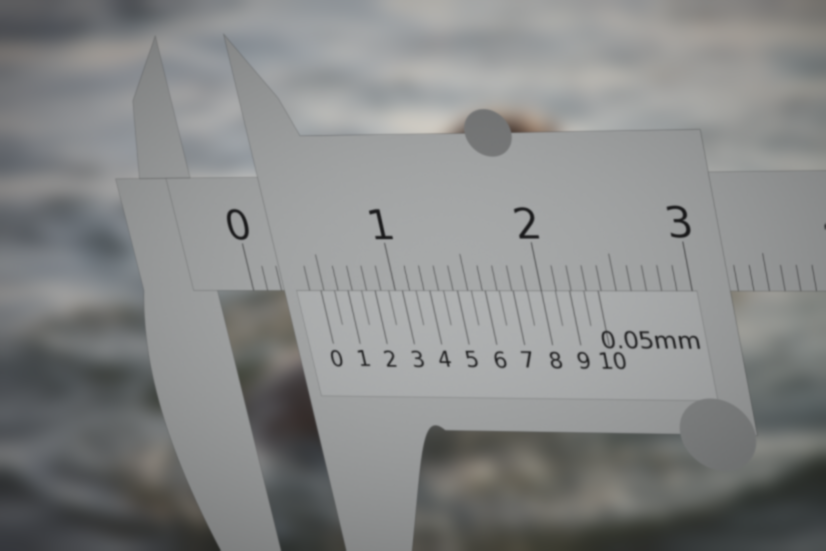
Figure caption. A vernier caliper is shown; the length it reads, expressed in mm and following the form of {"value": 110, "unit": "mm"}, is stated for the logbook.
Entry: {"value": 4.8, "unit": "mm"}
